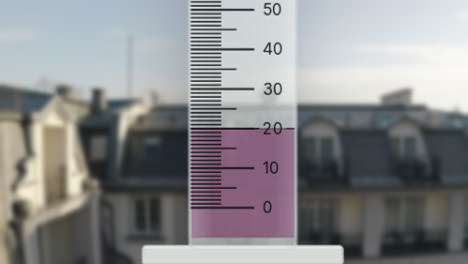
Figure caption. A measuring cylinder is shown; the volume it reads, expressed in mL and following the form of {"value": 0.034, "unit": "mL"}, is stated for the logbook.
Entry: {"value": 20, "unit": "mL"}
